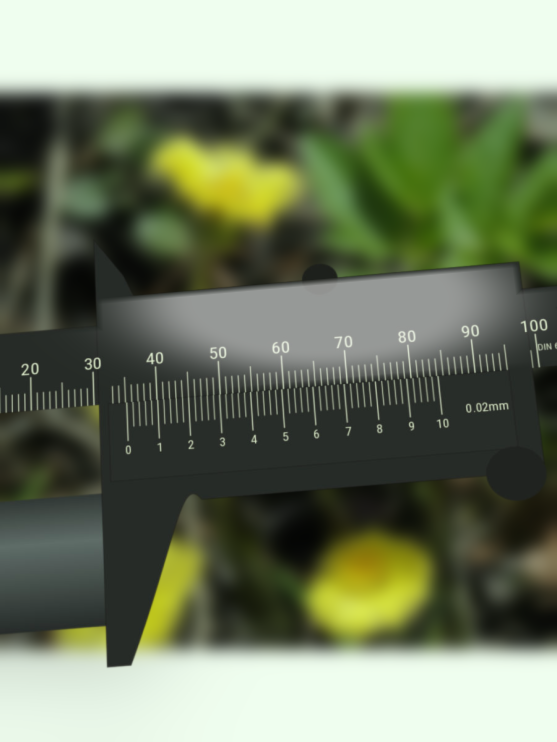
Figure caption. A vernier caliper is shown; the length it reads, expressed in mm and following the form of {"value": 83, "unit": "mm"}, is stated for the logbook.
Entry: {"value": 35.2, "unit": "mm"}
